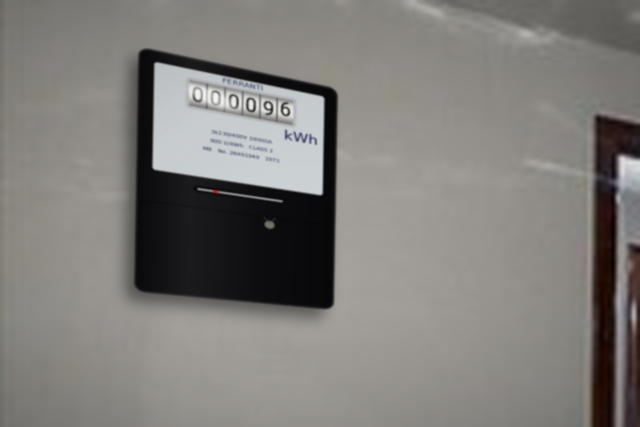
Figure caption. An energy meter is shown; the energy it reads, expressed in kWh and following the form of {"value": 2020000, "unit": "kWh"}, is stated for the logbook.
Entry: {"value": 96, "unit": "kWh"}
